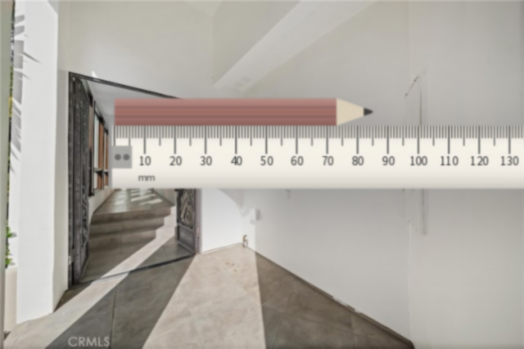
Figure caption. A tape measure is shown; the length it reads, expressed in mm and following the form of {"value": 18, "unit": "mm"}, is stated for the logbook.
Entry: {"value": 85, "unit": "mm"}
